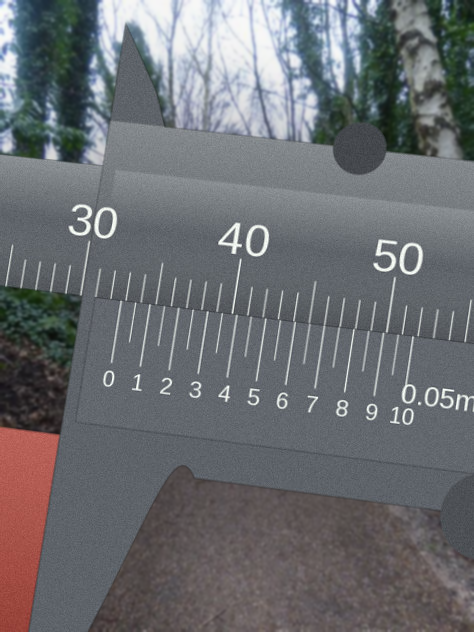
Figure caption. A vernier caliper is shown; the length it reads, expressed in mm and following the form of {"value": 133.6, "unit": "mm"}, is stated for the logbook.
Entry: {"value": 32.7, "unit": "mm"}
